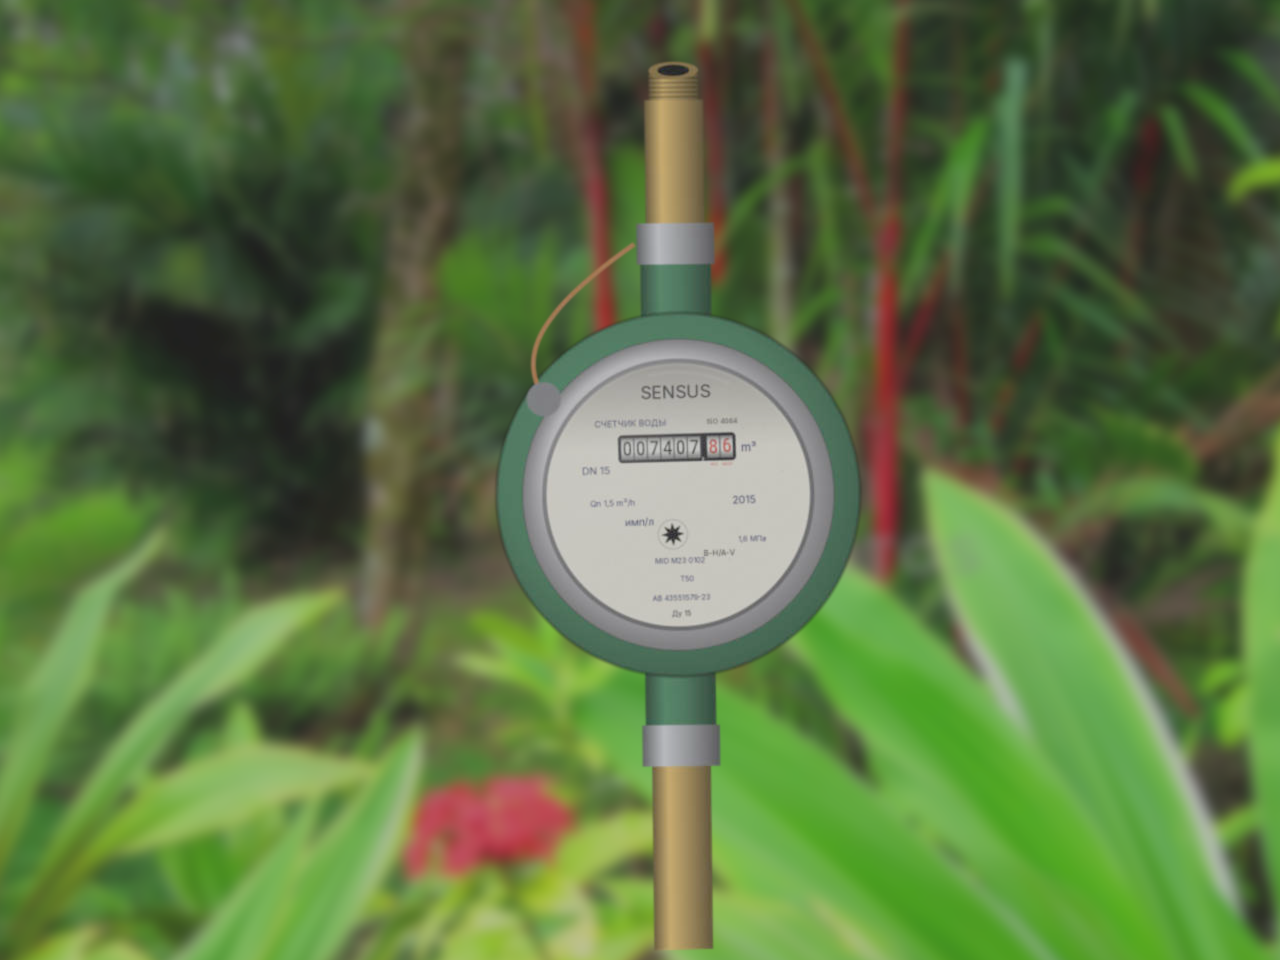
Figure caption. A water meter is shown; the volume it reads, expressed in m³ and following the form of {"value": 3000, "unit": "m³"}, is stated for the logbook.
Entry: {"value": 7407.86, "unit": "m³"}
